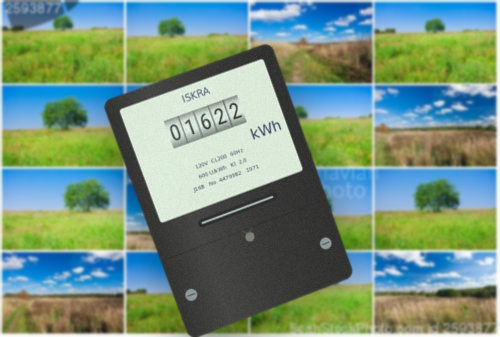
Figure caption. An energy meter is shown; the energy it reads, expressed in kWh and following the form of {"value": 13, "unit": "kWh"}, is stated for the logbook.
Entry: {"value": 1622, "unit": "kWh"}
